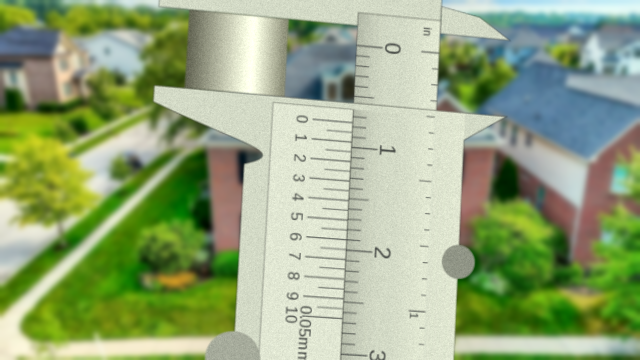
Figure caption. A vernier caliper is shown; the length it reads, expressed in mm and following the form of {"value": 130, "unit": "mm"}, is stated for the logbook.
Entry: {"value": 7.6, "unit": "mm"}
